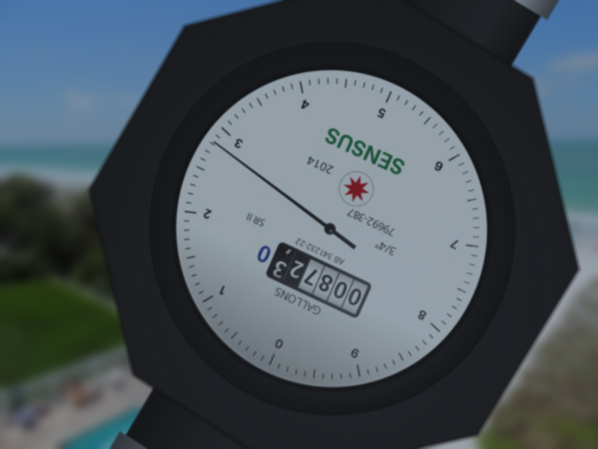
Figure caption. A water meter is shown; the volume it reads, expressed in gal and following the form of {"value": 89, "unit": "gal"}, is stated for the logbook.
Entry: {"value": 87232.8, "unit": "gal"}
